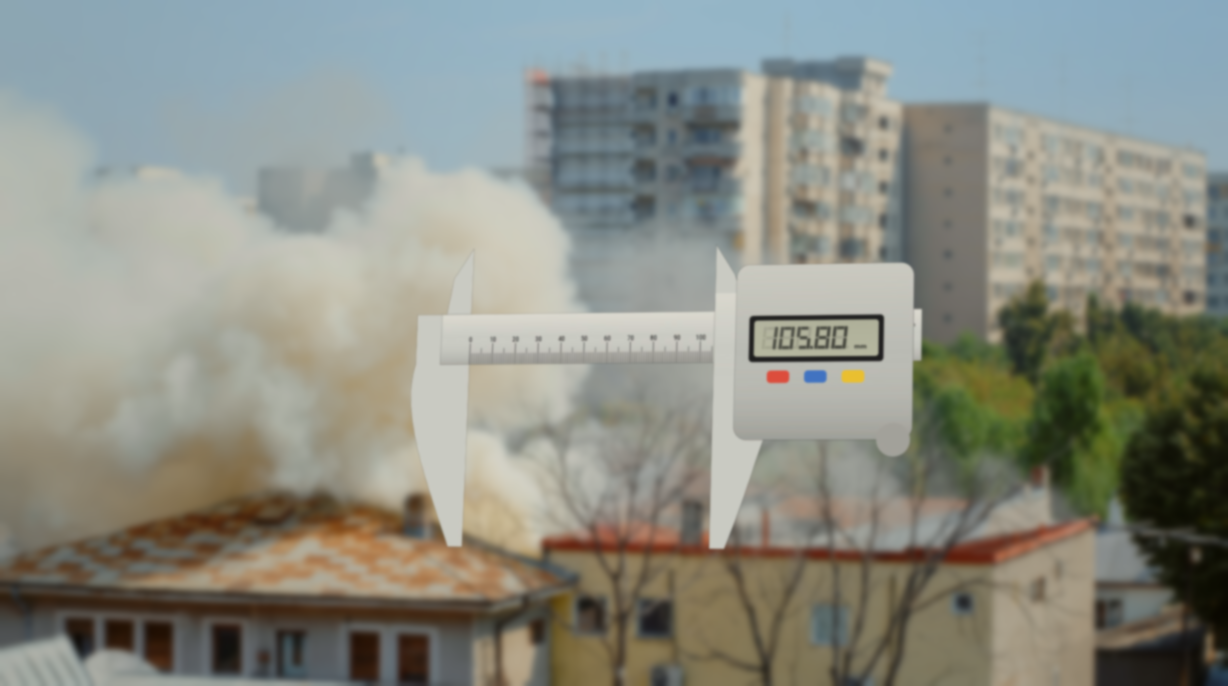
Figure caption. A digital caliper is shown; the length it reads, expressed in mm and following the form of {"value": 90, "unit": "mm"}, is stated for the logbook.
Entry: {"value": 105.80, "unit": "mm"}
